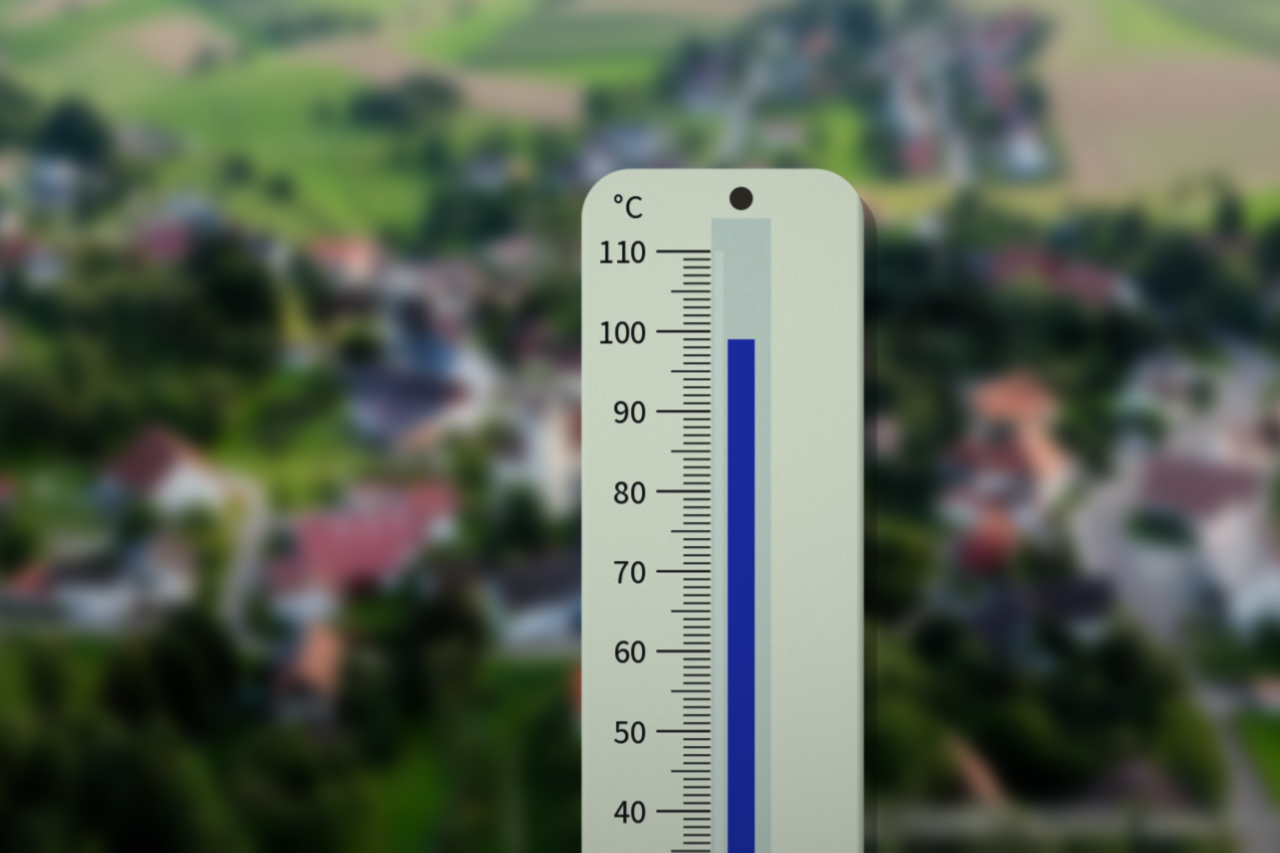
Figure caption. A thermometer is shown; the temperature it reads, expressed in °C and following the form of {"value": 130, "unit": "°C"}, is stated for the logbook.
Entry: {"value": 99, "unit": "°C"}
